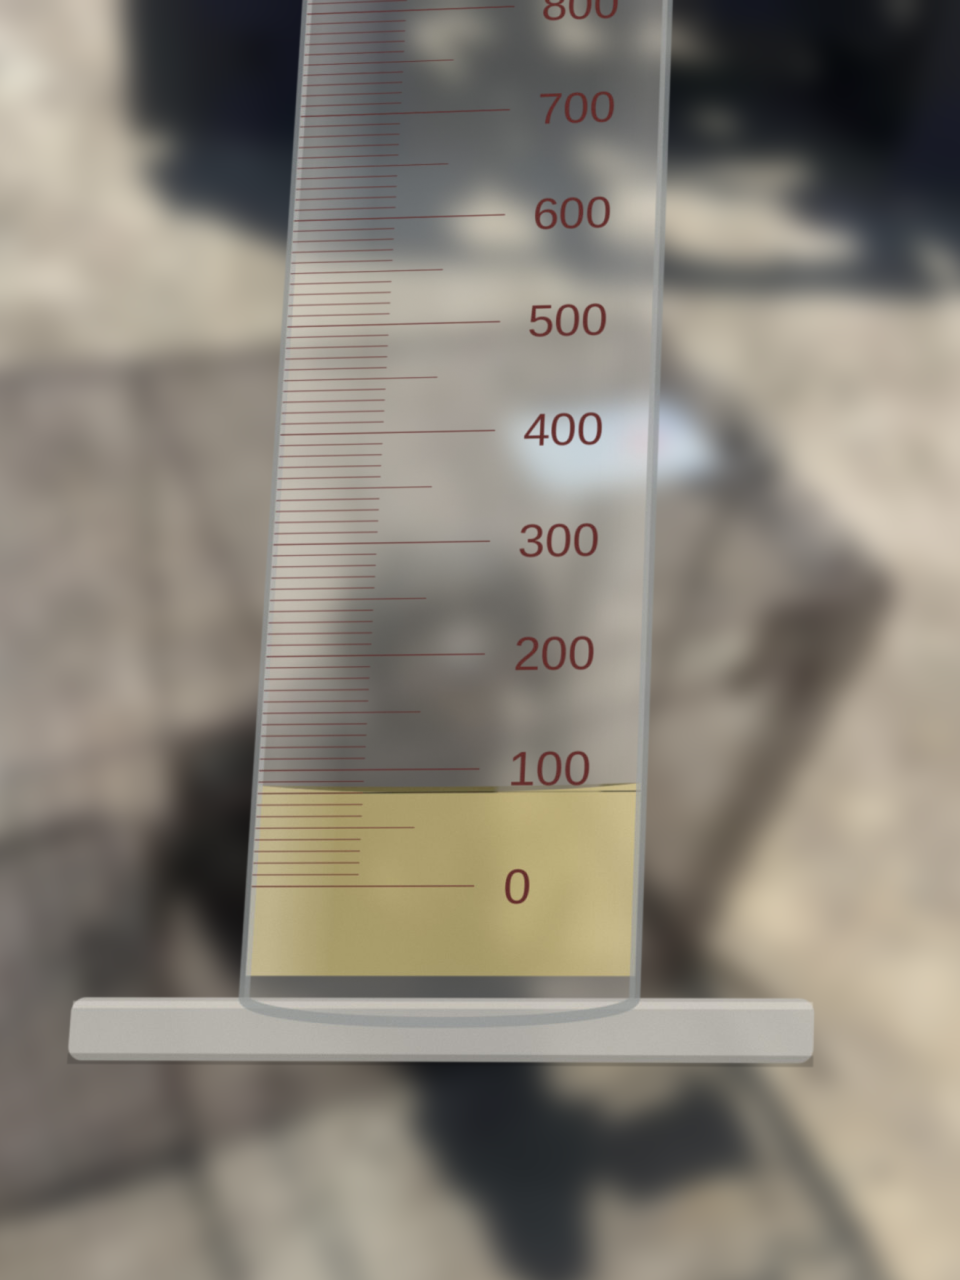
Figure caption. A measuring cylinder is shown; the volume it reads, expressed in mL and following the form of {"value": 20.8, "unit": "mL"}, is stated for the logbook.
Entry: {"value": 80, "unit": "mL"}
